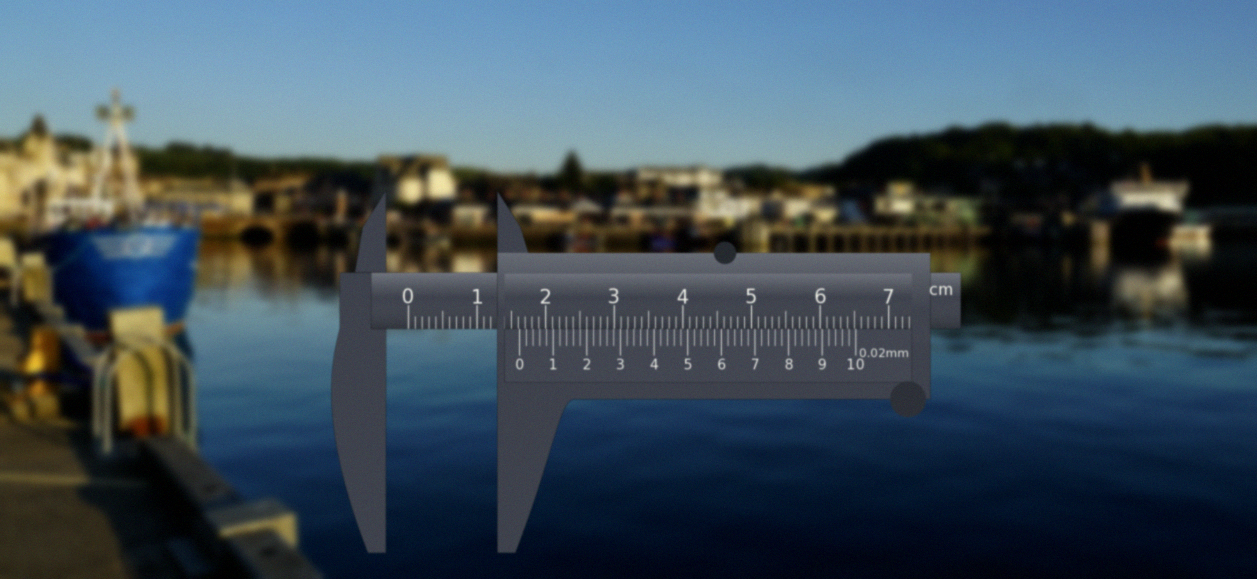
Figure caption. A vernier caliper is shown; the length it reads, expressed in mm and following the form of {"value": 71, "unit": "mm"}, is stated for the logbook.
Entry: {"value": 16.2, "unit": "mm"}
